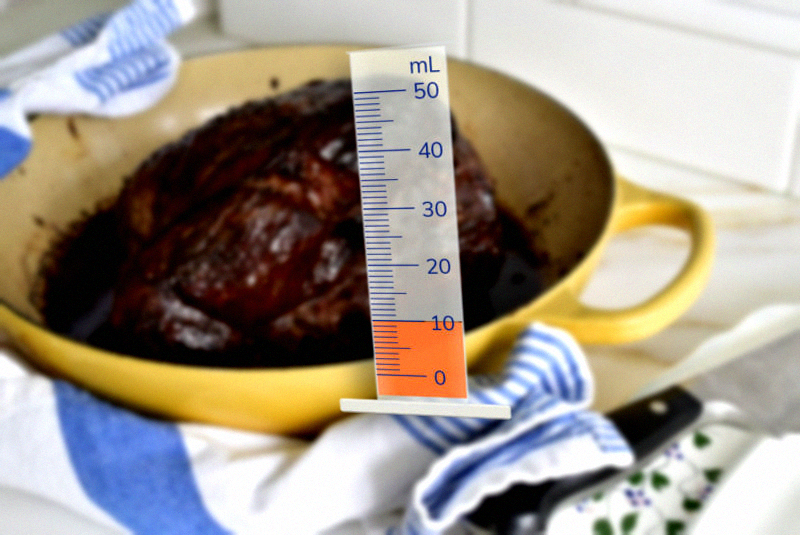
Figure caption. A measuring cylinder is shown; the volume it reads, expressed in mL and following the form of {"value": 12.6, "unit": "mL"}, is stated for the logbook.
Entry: {"value": 10, "unit": "mL"}
